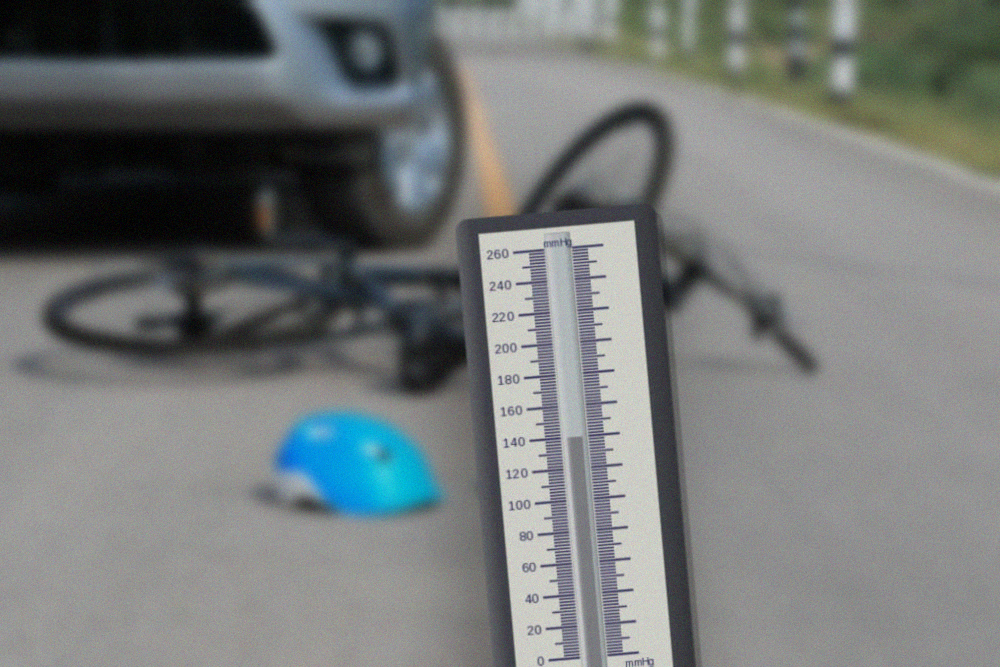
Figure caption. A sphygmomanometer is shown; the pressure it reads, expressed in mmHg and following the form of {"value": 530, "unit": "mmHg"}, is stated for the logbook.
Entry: {"value": 140, "unit": "mmHg"}
